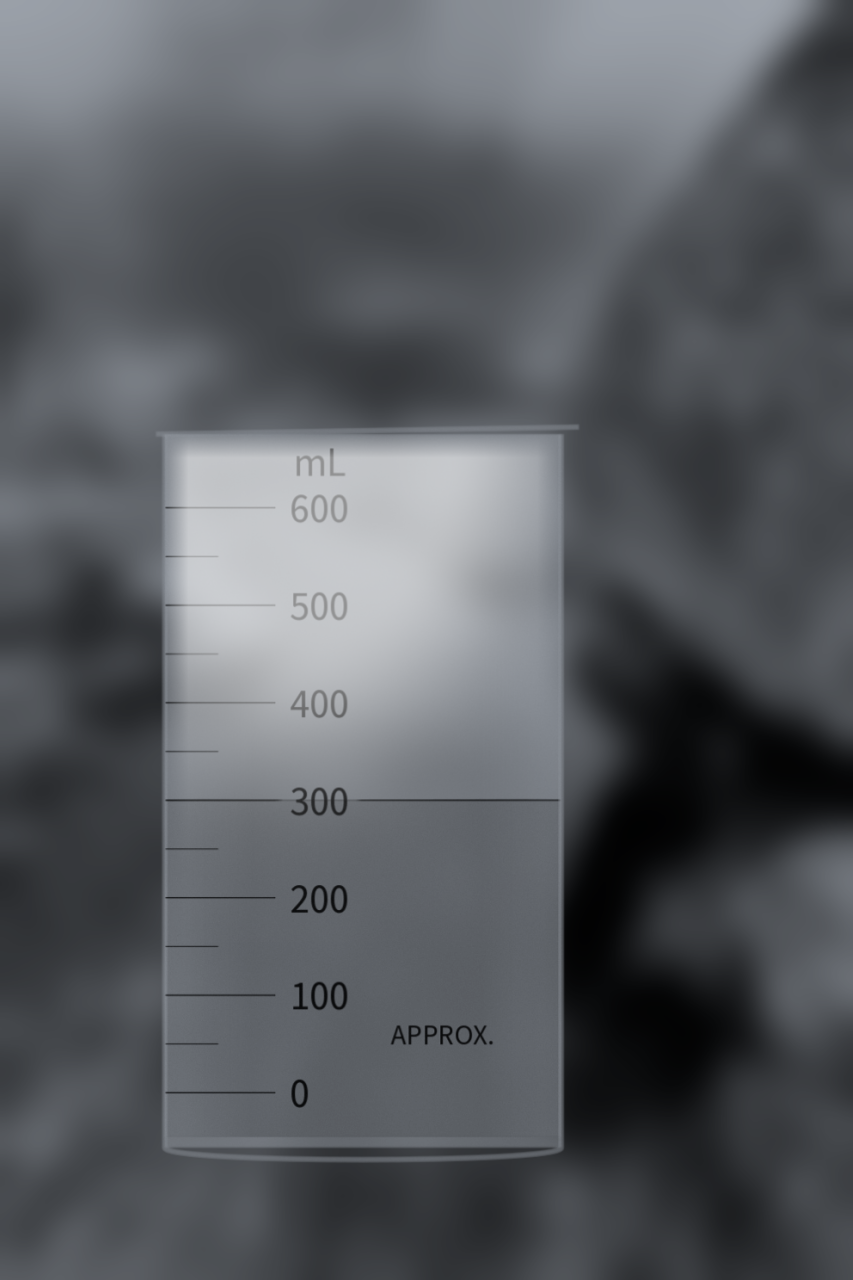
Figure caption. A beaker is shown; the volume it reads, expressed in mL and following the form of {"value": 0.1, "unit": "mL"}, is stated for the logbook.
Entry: {"value": 300, "unit": "mL"}
